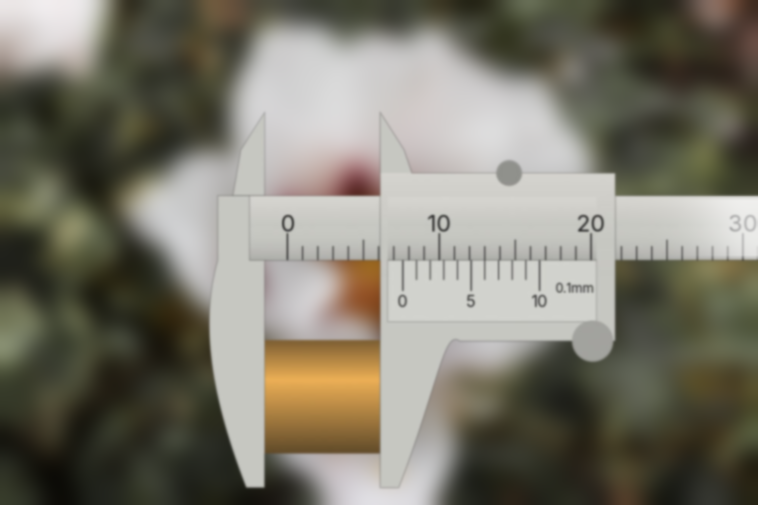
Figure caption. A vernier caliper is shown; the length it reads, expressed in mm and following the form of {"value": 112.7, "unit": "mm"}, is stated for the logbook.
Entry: {"value": 7.6, "unit": "mm"}
